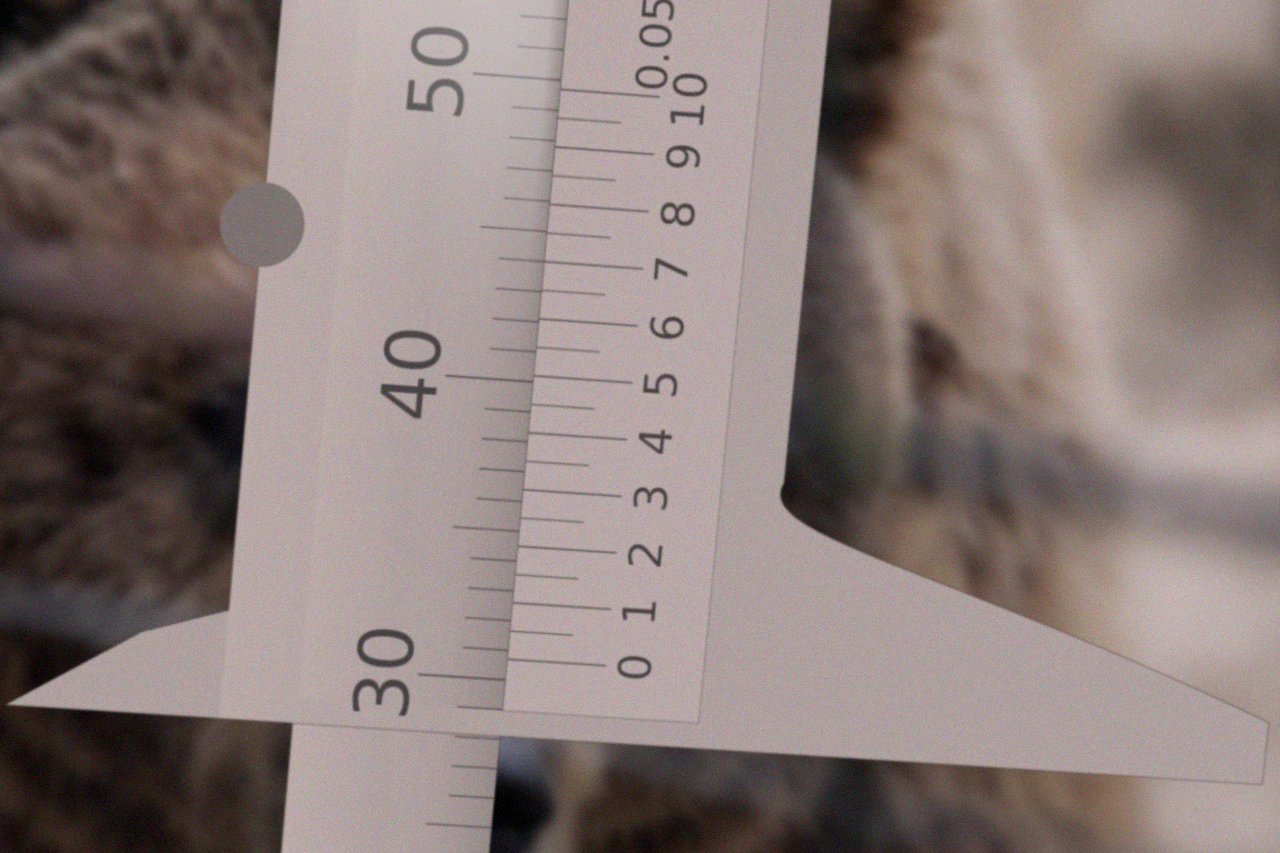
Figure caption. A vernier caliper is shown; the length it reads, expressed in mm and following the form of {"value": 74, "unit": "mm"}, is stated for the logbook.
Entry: {"value": 30.70, "unit": "mm"}
